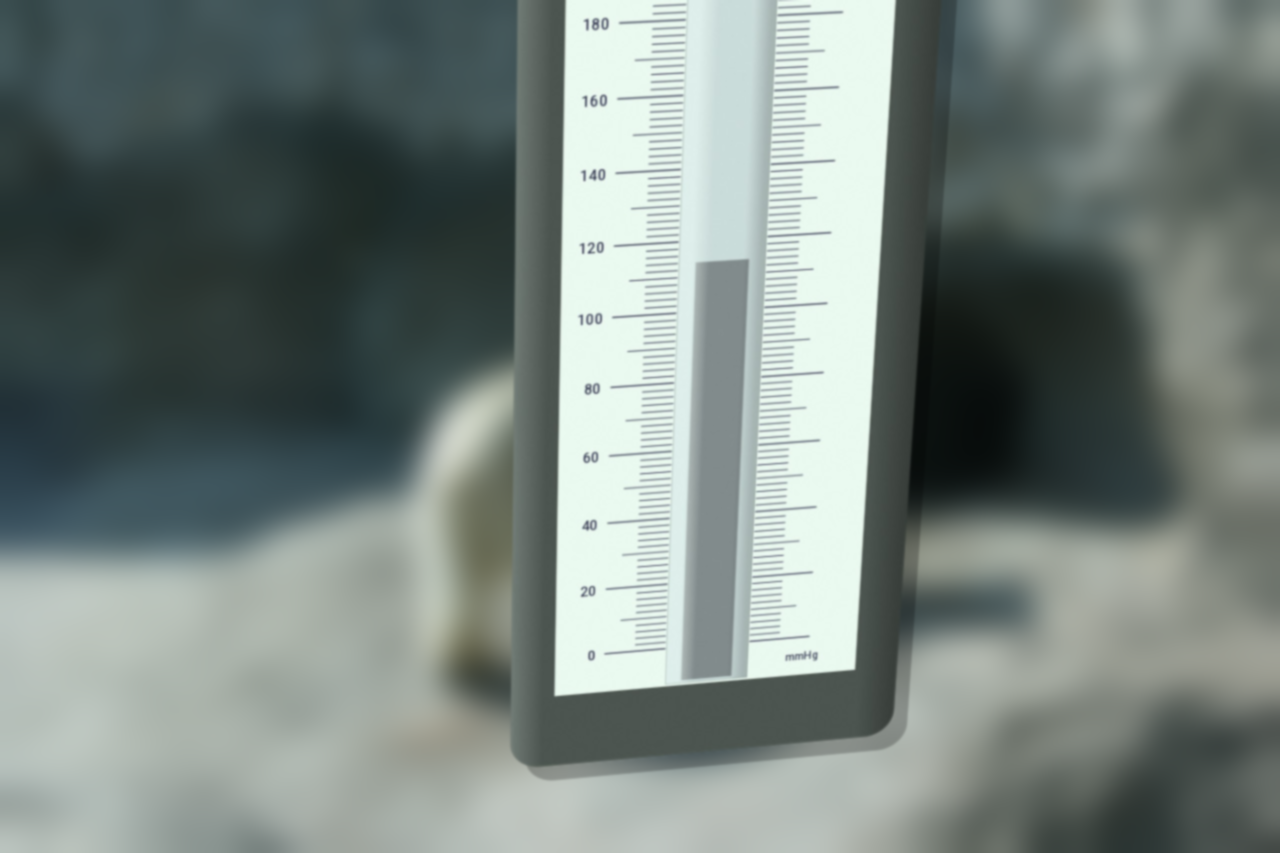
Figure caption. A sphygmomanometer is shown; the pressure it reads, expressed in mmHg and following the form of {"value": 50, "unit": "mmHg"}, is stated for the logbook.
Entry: {"value": 114, "unit": "mmHg"}
